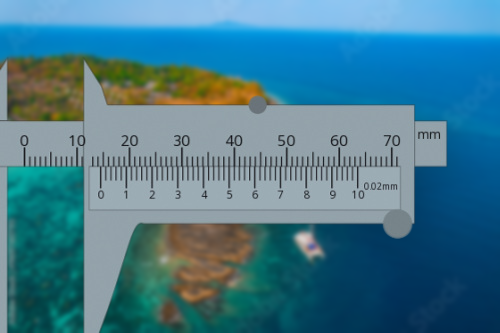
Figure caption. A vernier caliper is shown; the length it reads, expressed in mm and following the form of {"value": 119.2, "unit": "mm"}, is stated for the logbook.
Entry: {"value": 14.5, "unit": "mm"}
